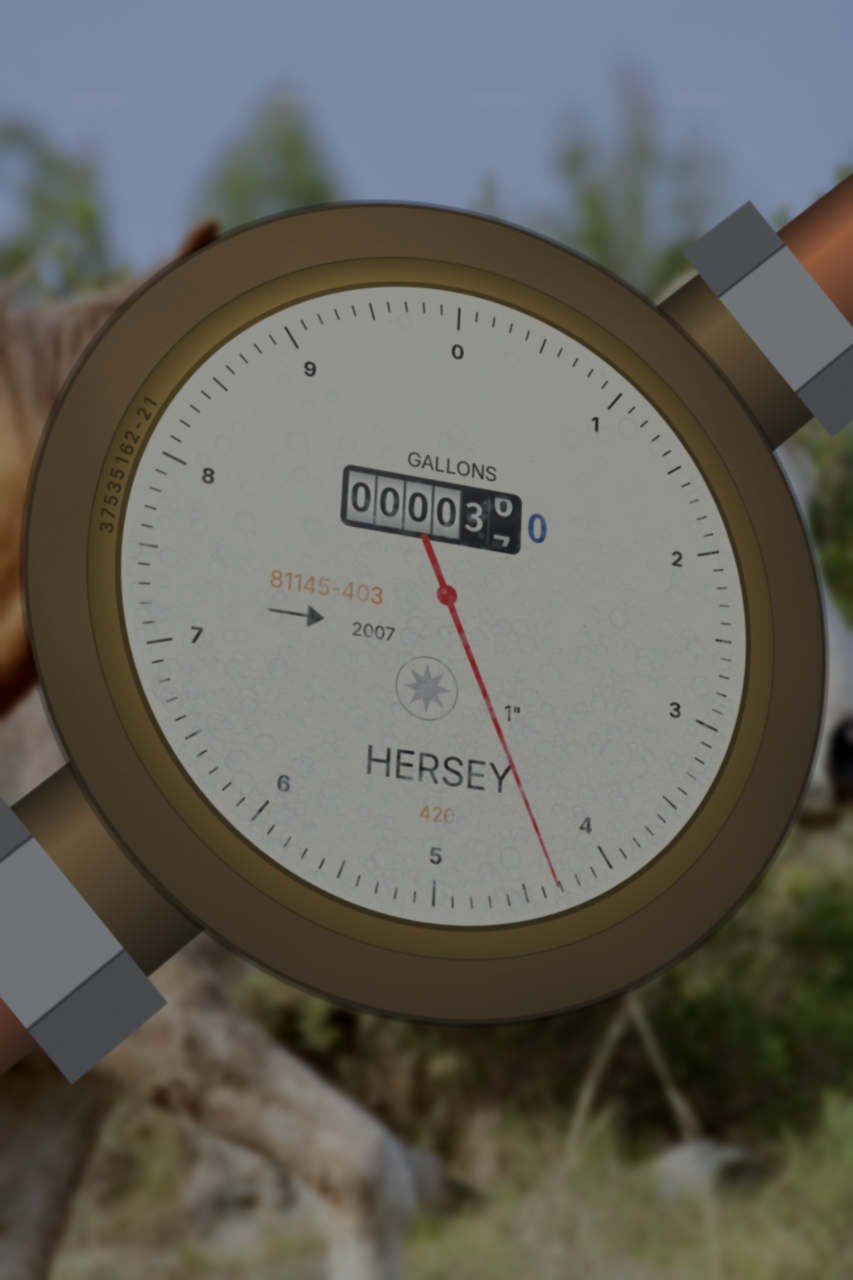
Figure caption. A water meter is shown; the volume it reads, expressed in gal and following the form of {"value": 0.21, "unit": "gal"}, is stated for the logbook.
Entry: {"value": 364.3, "unit": "gal"}
